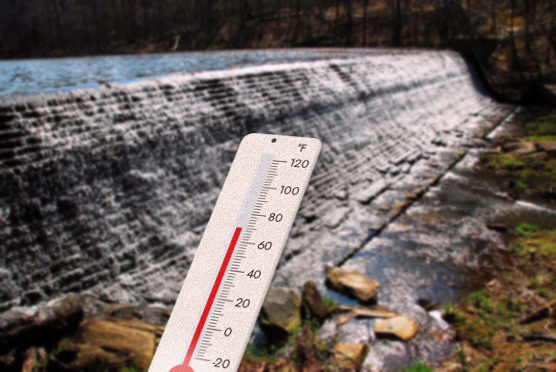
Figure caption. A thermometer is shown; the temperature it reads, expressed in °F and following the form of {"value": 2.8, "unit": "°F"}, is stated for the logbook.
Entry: {"value": 70, "unit": "°F"}
